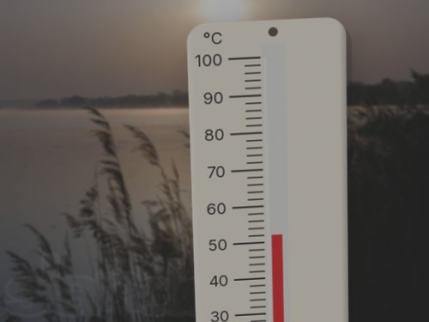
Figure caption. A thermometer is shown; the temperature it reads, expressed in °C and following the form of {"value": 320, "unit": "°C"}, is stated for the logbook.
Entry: {"value": 52, "unit": "°C"}
